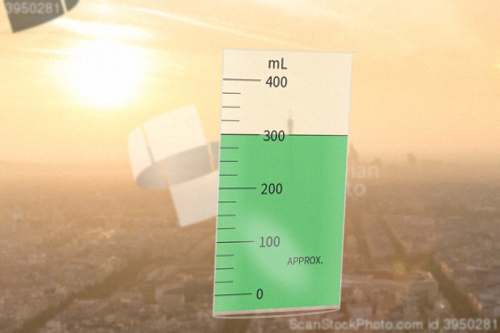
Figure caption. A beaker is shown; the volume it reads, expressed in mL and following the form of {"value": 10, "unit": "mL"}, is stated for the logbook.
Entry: {"value": 300, "unit": "mL"}
